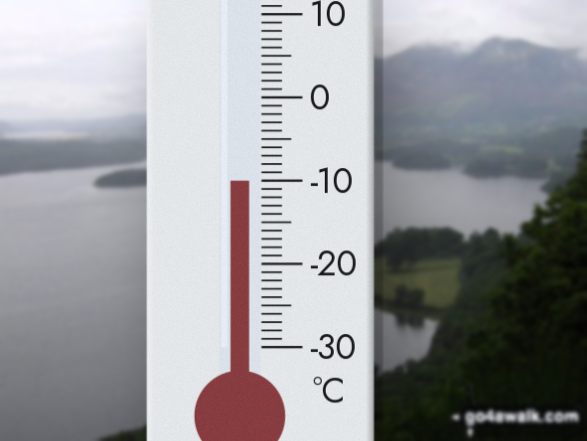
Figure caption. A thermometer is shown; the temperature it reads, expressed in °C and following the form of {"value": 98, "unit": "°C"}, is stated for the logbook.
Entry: {"value": -10, "unit": "°C"}
